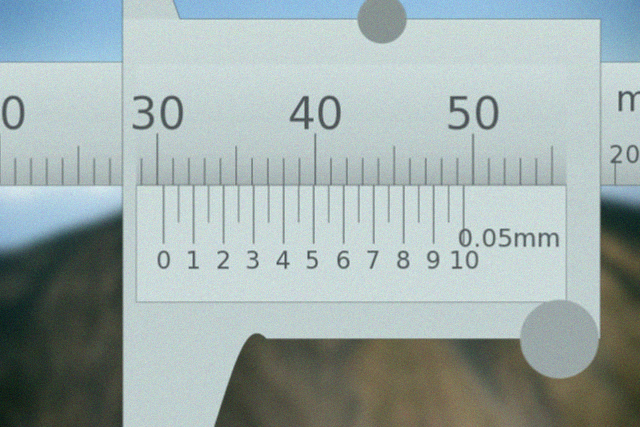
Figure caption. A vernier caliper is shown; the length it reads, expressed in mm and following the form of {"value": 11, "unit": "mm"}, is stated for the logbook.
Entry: {"value": 30.4, "unit": "mm"}
